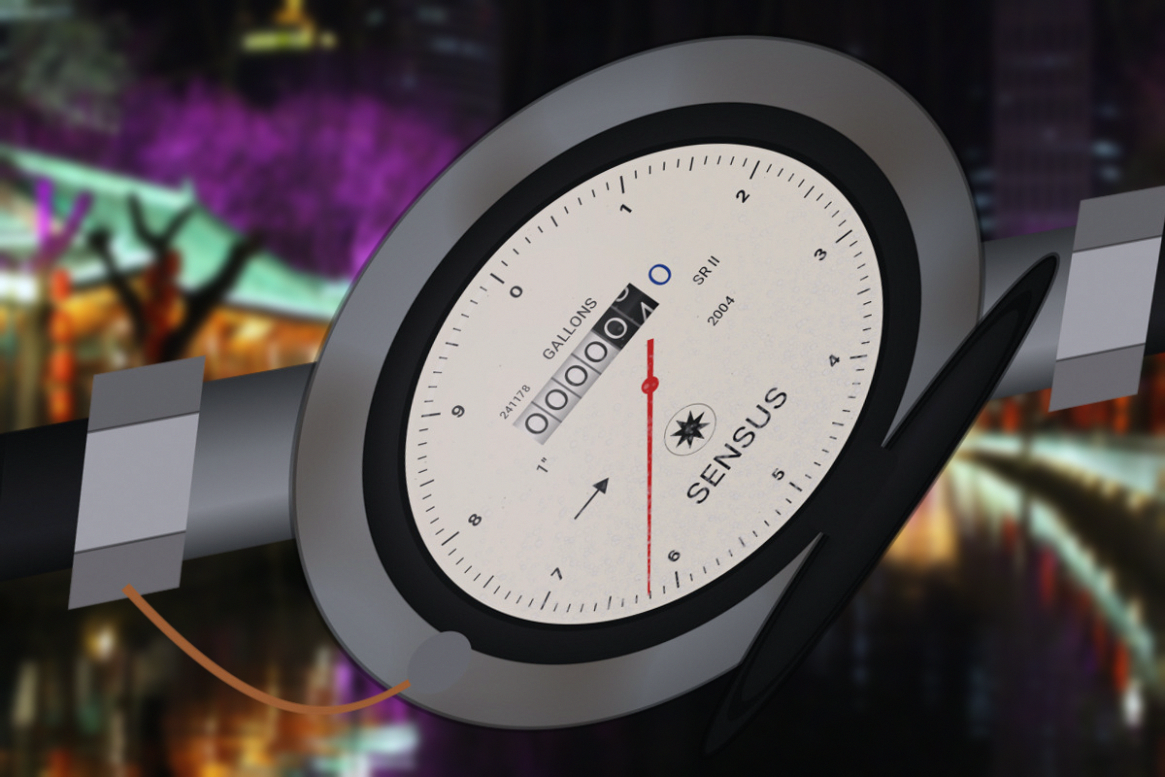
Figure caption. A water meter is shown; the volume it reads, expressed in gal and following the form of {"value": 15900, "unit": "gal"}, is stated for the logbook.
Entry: {"value": 36.2, "unit": "gal"}
